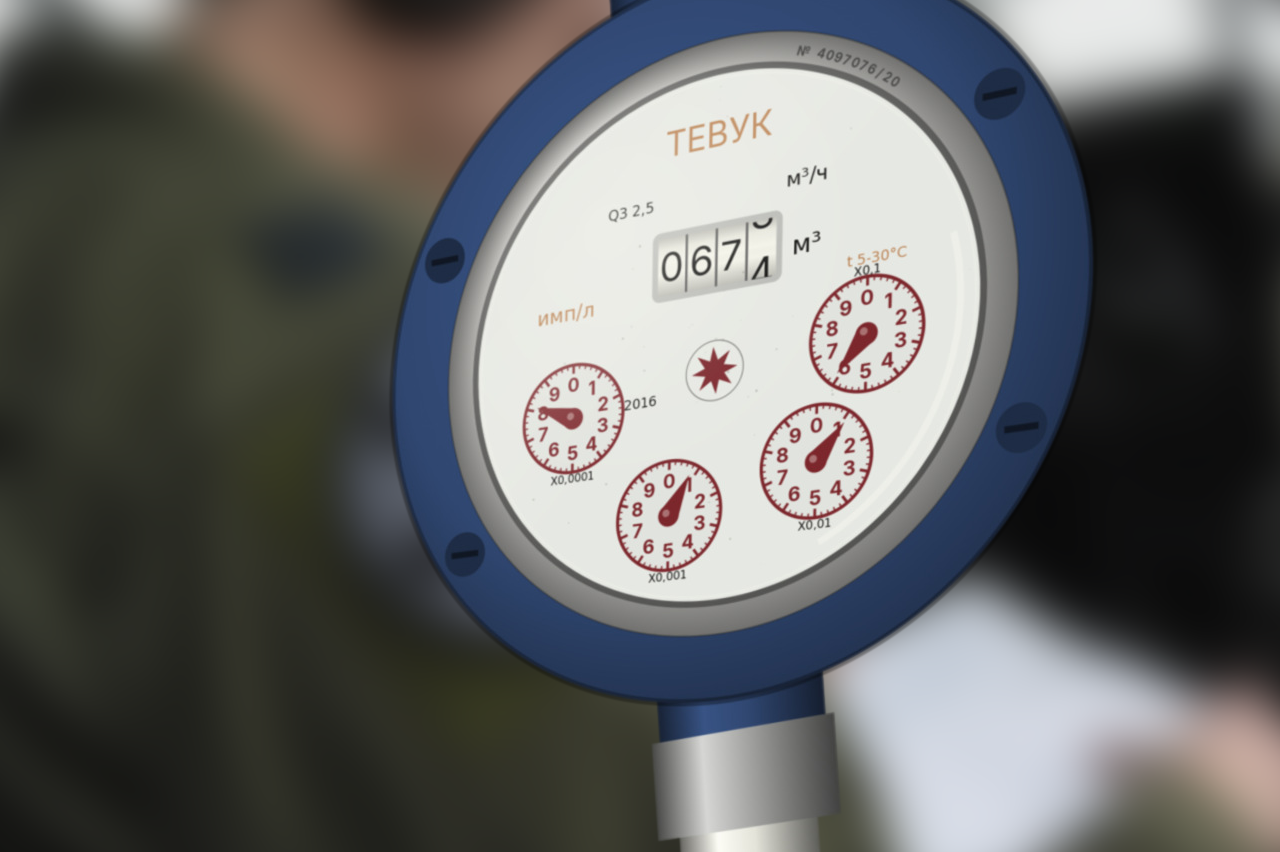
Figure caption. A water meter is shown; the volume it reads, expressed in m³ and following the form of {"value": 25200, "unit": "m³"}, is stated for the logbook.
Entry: {"value": 673.6108, "unit": "m³"}
